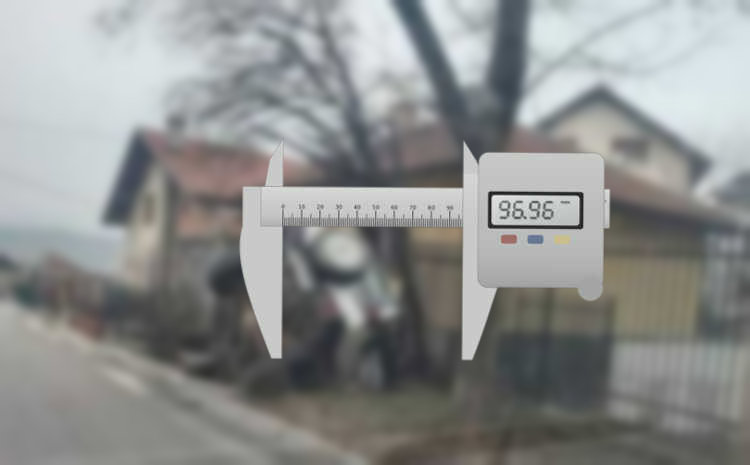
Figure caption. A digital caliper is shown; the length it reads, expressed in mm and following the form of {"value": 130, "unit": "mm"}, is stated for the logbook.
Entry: {"value": 96.96, "unit": "mm"}
